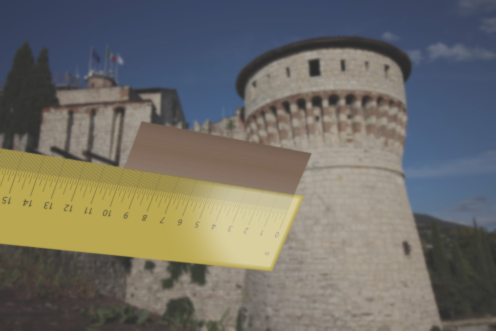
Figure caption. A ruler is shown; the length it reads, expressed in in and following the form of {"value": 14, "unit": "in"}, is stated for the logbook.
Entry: {"value": 10, "unit": "in"}
